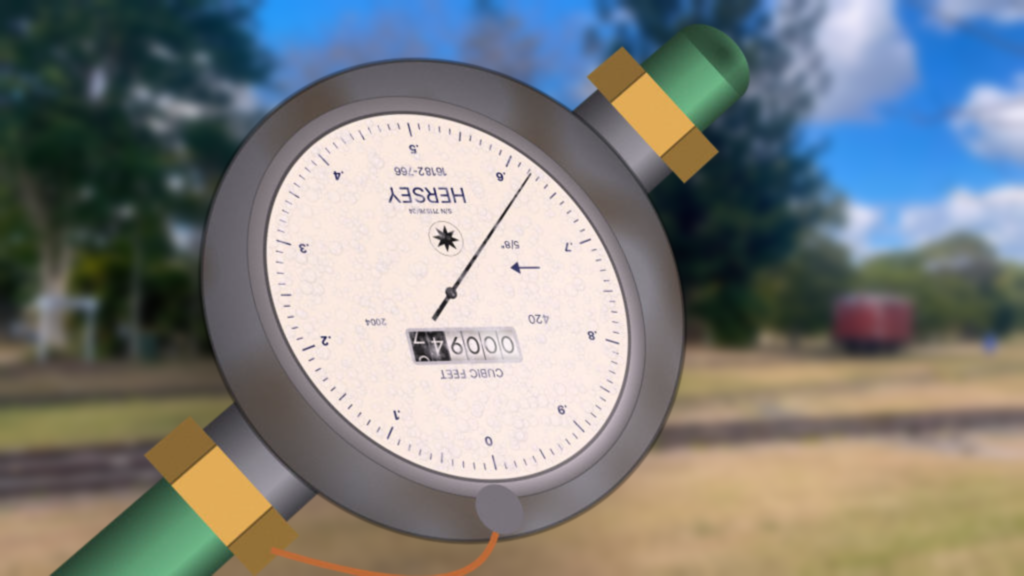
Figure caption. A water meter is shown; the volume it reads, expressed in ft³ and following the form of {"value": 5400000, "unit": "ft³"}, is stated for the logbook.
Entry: {"value": 946.62, "unit": "ft³"}
